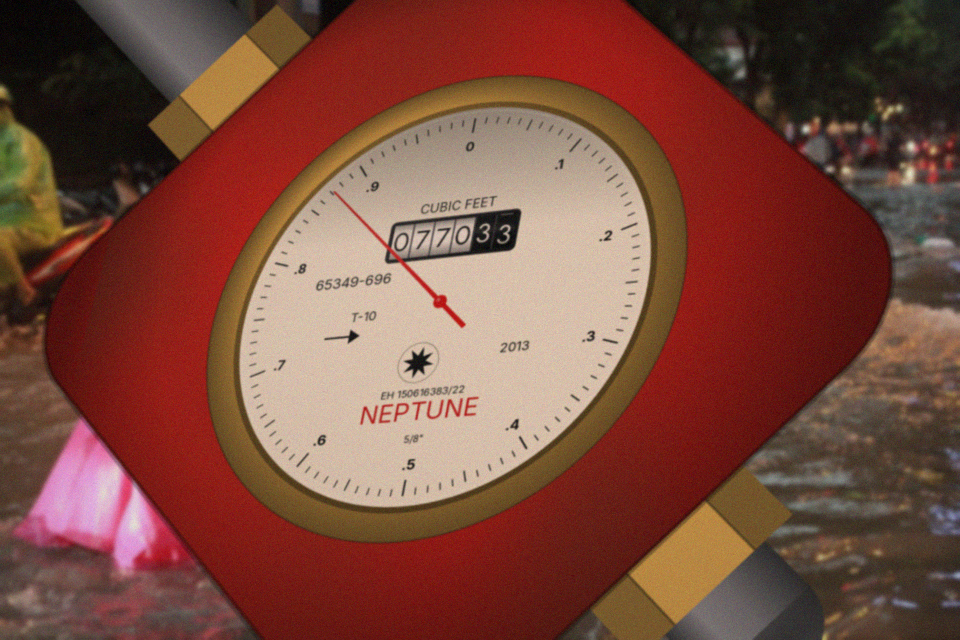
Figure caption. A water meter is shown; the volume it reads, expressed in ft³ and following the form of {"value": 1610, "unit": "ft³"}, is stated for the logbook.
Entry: {"value": 77032.87, "unit": "ft³"}
